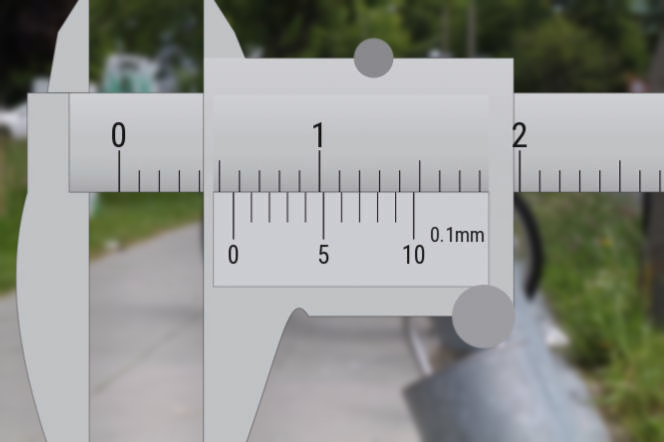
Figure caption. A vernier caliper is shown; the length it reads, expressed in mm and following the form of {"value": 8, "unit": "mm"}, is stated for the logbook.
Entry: {"value": 5.7, "unit": "mm"}
